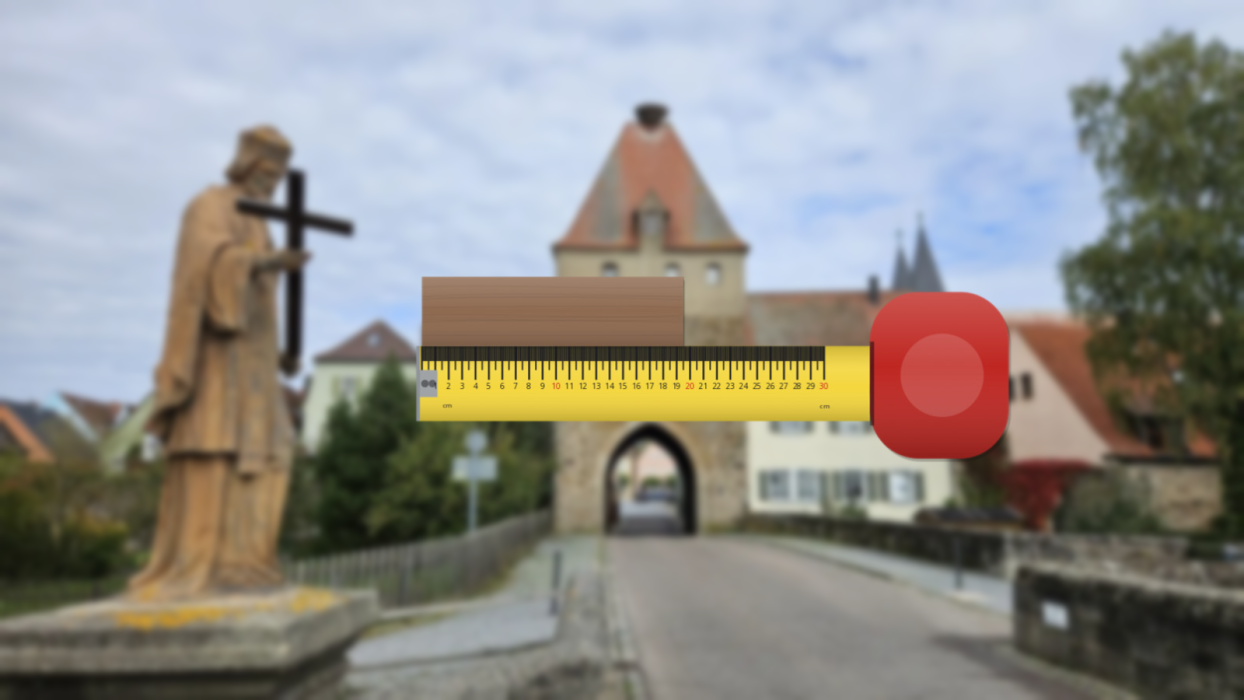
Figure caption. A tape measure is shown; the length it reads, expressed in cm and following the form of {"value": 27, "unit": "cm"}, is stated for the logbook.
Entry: {"value": 19.5, "unit": "cm"}
